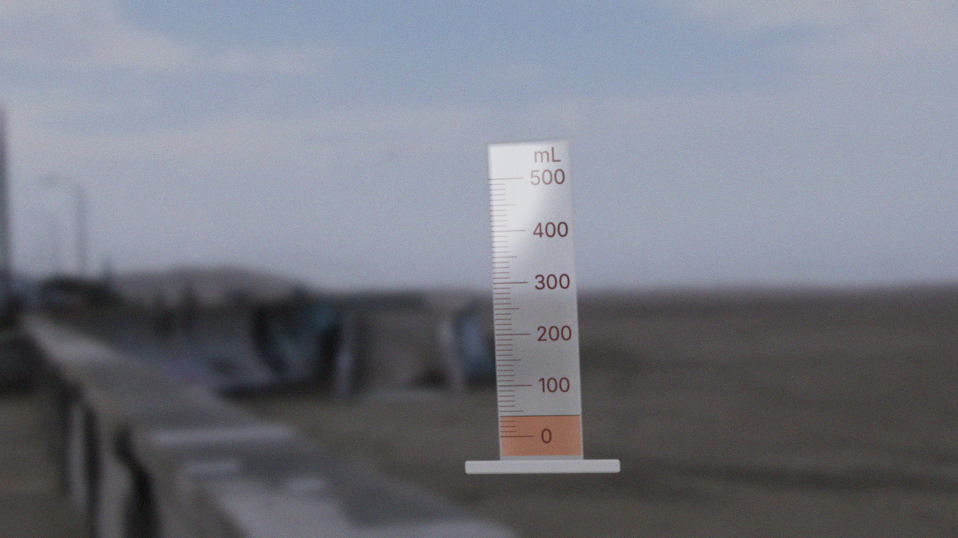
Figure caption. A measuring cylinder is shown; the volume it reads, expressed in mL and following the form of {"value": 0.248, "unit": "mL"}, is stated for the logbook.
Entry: {"value": 40, "unit": "mL"}
